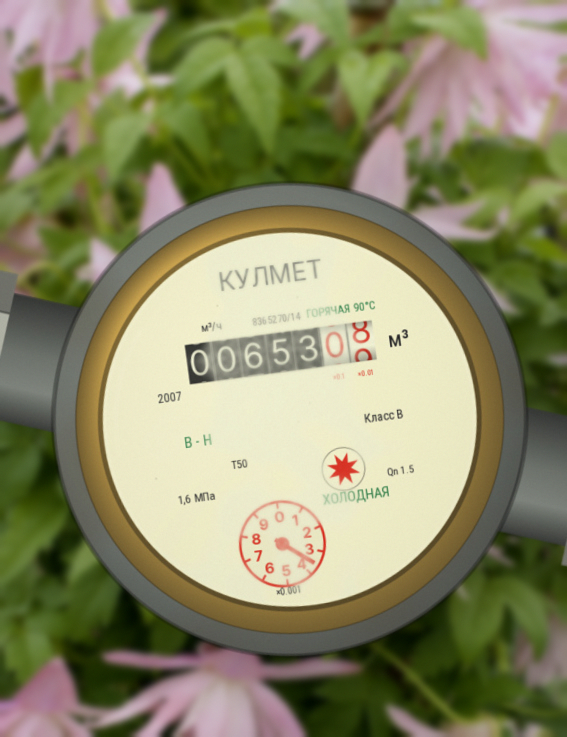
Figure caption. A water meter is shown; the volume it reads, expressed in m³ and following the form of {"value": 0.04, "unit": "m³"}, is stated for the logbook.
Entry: {"value": 653.083, "unit": "m³"}
